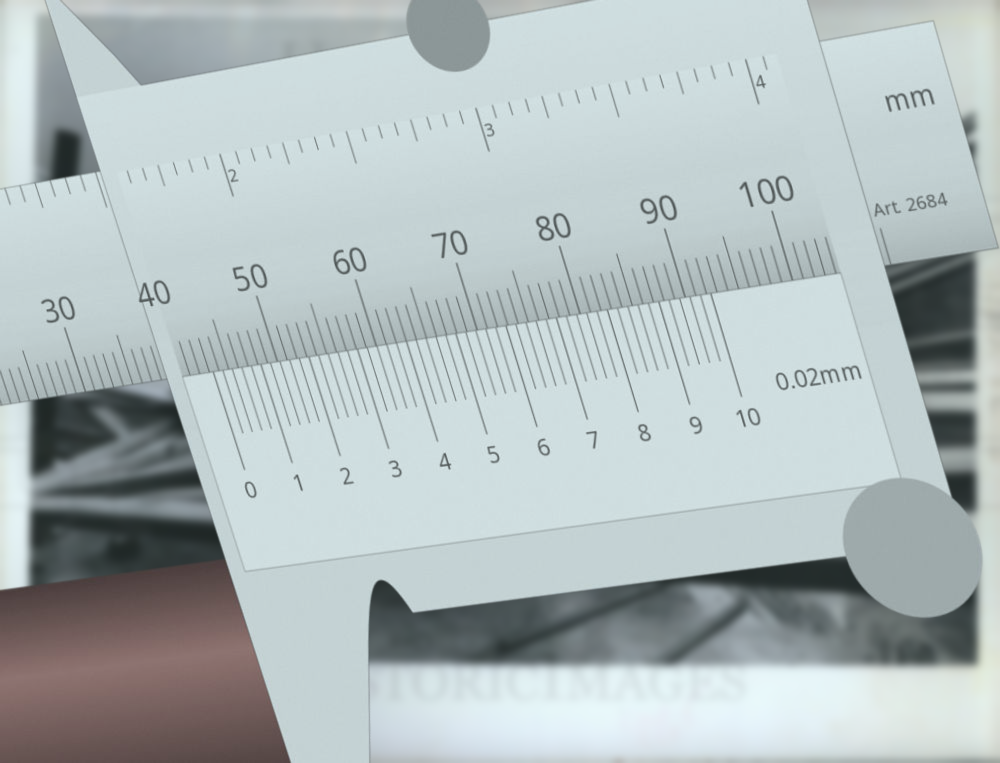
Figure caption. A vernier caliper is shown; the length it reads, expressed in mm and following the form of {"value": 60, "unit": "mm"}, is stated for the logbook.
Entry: {"value": 43.4, "unit": "mm"}
